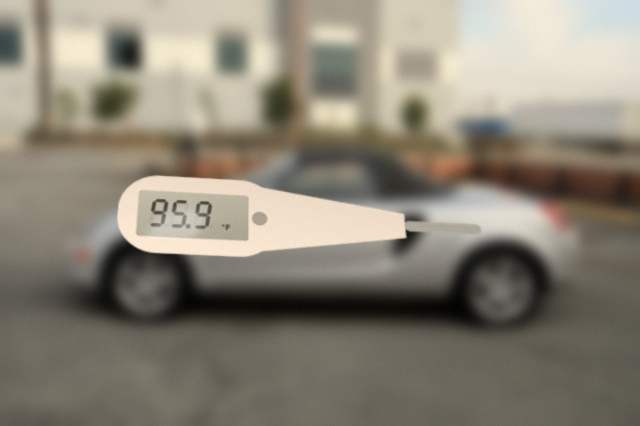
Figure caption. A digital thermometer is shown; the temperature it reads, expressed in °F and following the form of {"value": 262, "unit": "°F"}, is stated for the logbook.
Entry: {"value": 95.9, "unit": "°F"}
